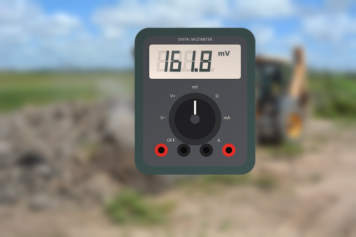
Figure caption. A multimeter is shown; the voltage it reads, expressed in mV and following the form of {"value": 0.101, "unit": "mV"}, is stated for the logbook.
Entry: {"value": 161.8, "unit": "mV"}
